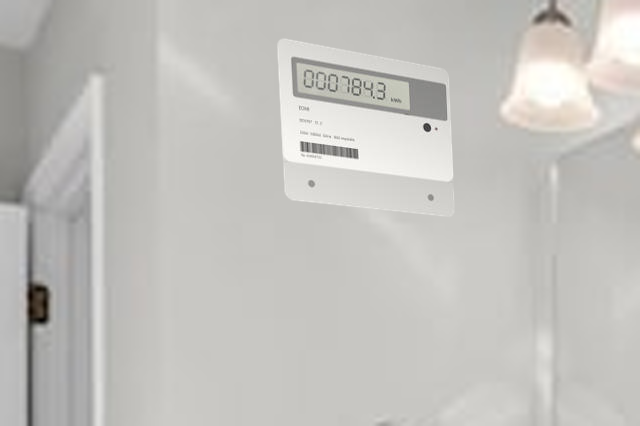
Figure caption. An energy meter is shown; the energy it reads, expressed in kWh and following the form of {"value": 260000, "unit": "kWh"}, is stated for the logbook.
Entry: {"value": 784.3, "unit": "kWh"}
